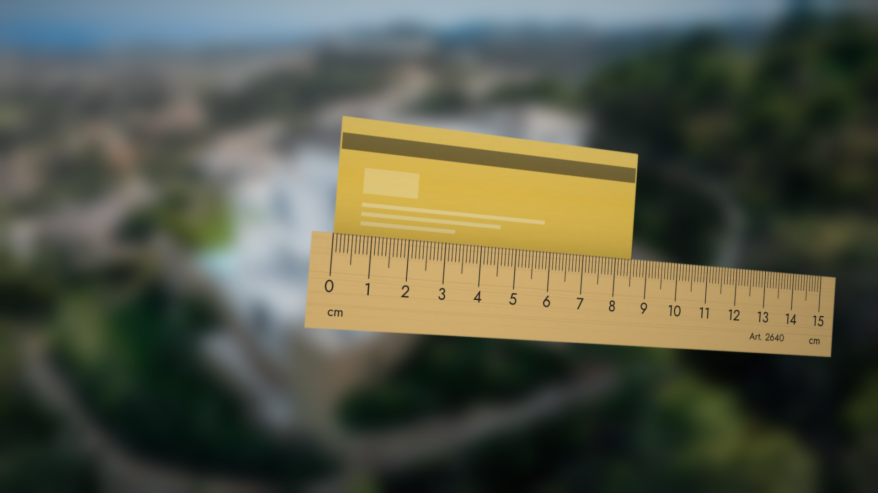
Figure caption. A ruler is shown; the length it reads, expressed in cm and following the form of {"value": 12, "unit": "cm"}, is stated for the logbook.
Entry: {"value": 8.5, "unit": "cm"}
